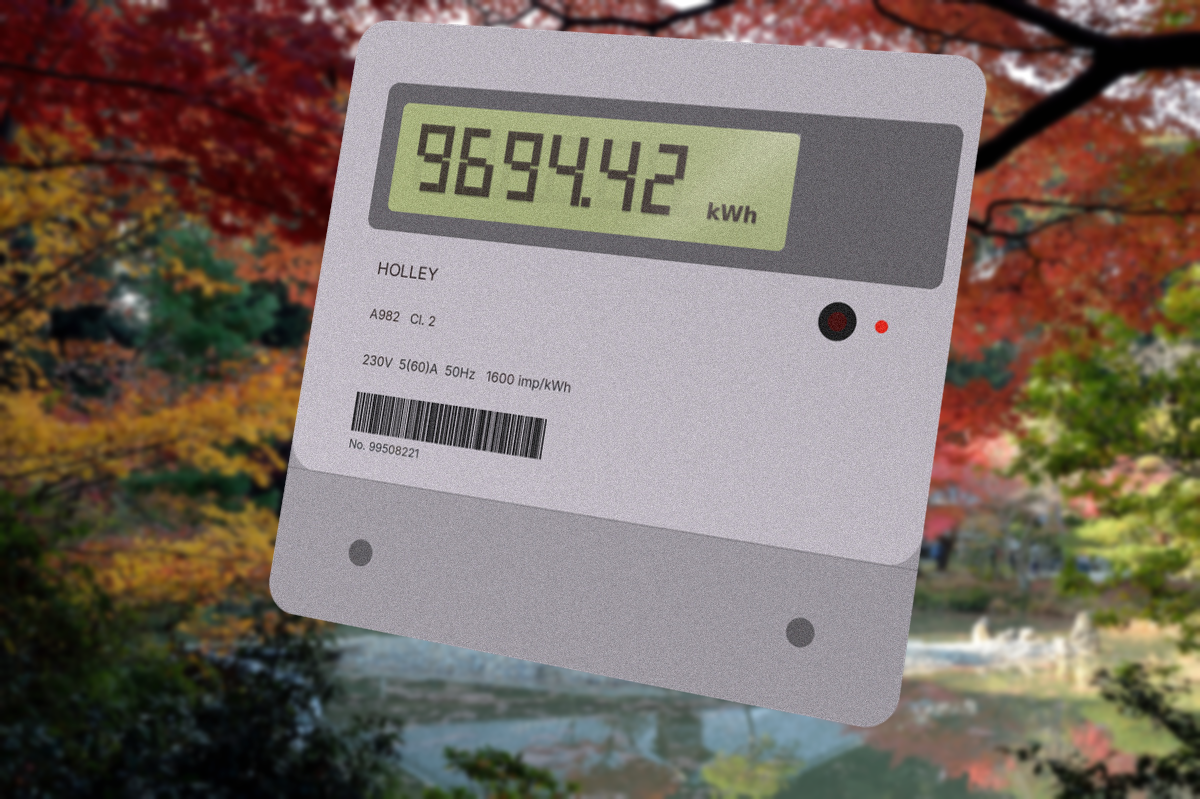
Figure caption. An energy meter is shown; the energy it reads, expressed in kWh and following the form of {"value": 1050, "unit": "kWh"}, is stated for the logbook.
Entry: {"value": 9694.42, "unit": "kWh"}
